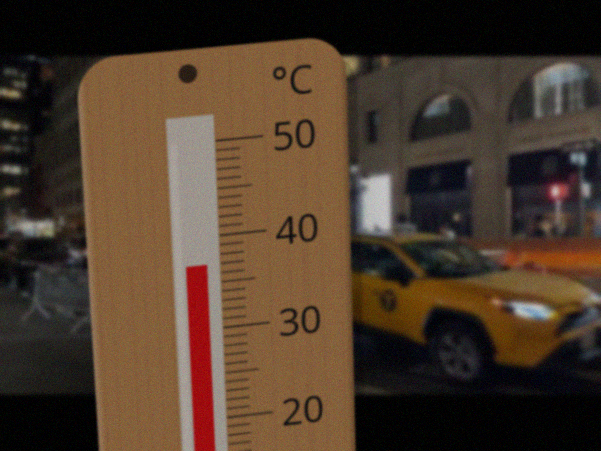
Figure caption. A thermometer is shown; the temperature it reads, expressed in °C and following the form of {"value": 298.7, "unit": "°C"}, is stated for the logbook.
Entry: {"value": 37, "unit": "°C"}
